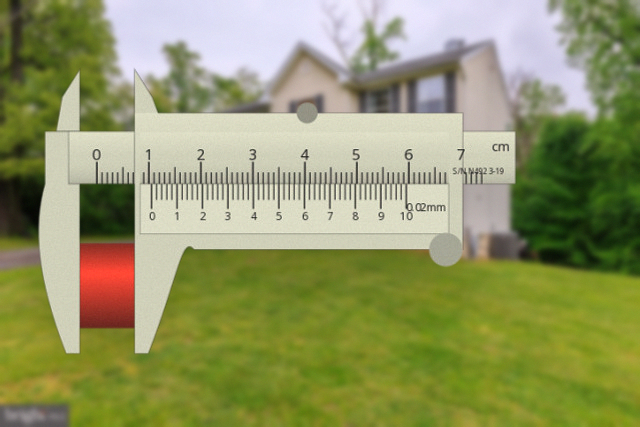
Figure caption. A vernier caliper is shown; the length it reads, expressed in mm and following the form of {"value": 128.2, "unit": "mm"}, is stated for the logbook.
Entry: {"value": 10.5, "unit": "mm"}
